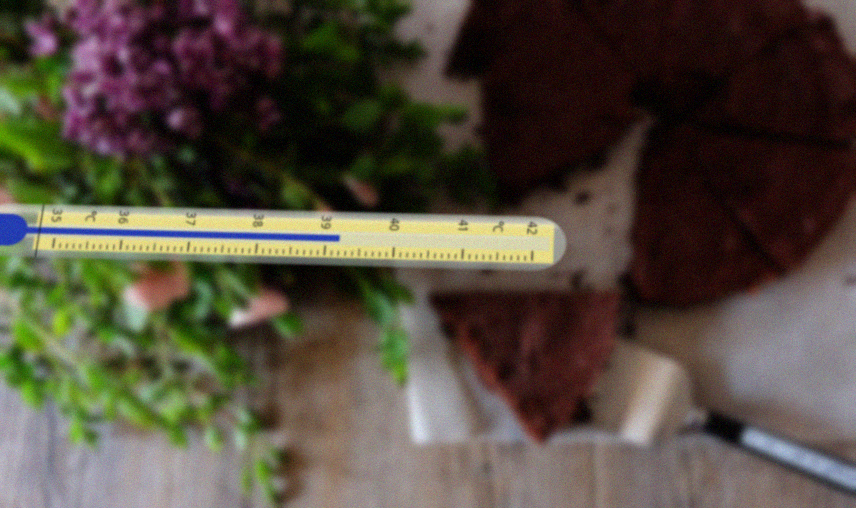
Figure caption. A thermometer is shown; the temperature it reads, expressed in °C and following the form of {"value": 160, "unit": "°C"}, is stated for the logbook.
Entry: {"value": 39.2, "unit": "°C"}
